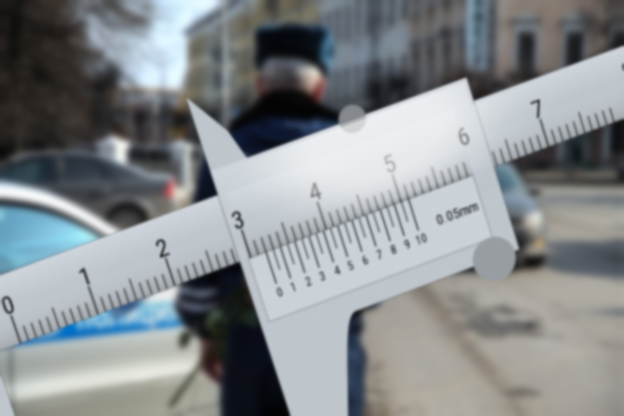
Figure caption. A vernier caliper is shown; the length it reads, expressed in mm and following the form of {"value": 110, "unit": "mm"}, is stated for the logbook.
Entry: {"value": 32.0, "unit": "mm"}
